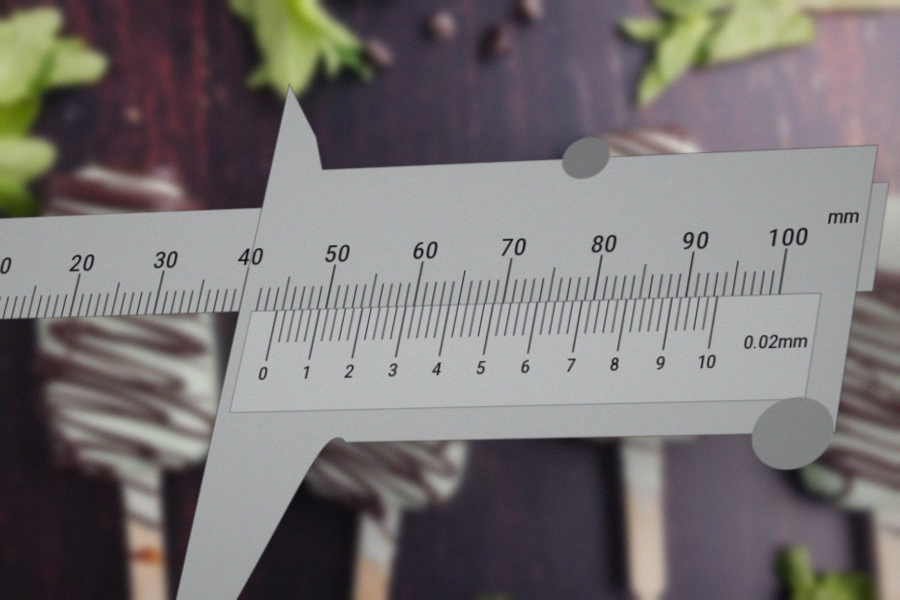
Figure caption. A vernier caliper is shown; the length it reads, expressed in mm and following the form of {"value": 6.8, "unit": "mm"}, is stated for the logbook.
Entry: {"value": 44.4, "unit": "mm"}
